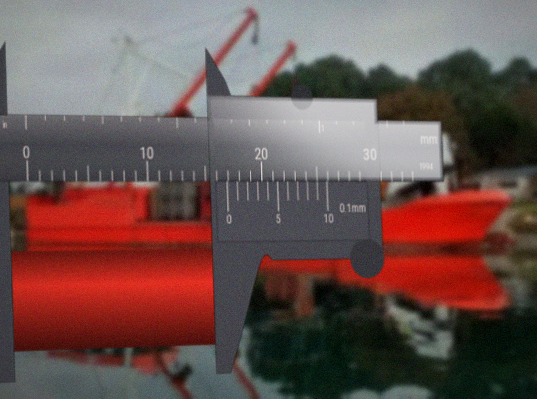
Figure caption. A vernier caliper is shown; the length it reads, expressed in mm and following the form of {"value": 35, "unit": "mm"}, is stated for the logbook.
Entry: {"value": 16.9, "unit": "mm"}
